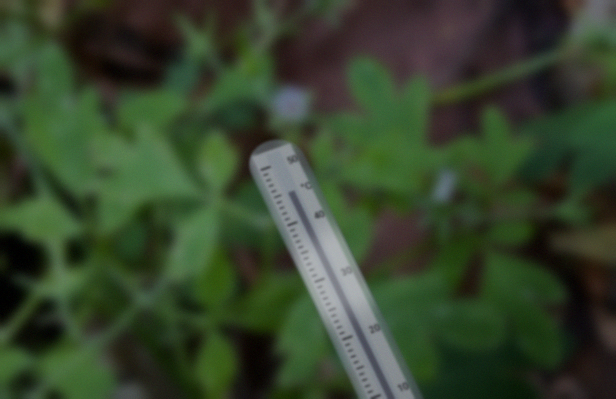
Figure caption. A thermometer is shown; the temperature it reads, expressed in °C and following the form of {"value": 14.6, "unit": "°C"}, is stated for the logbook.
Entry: {"value": 45, "unit": "°C"}
